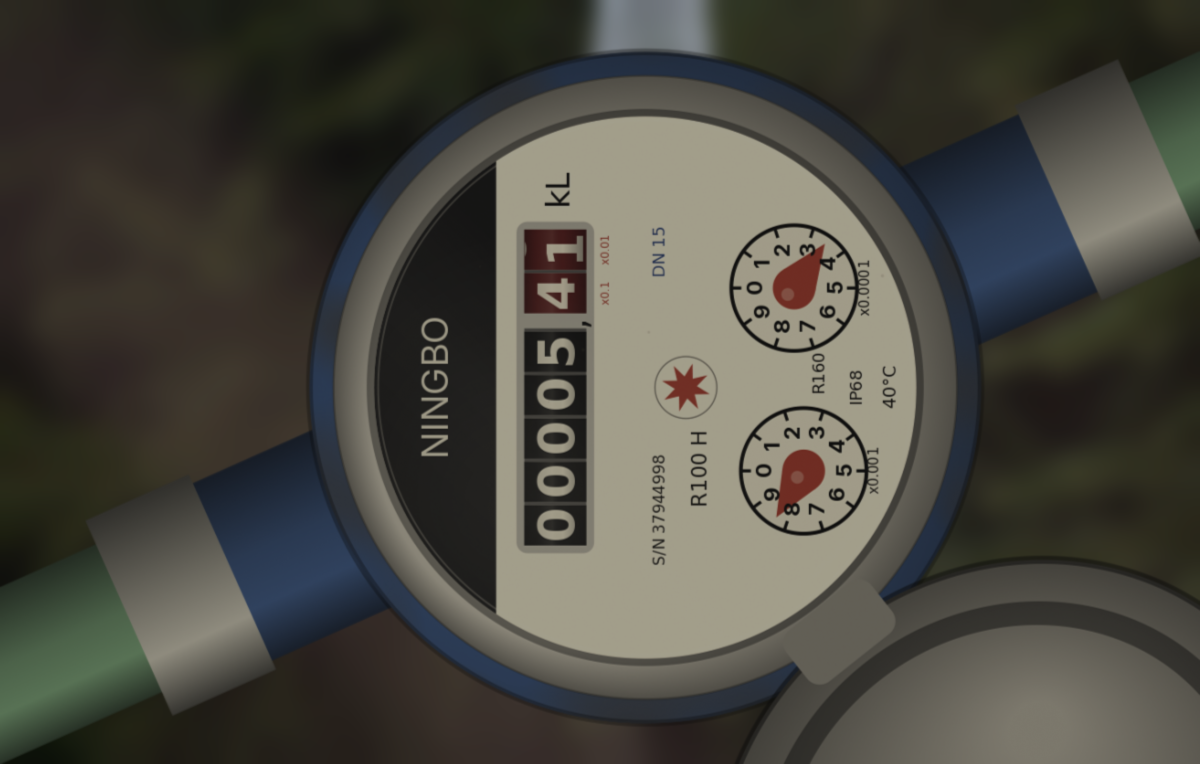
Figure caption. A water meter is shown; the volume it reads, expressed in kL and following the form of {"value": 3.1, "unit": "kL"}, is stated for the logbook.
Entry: {"value": 5.4083, "unit": "kL"}
